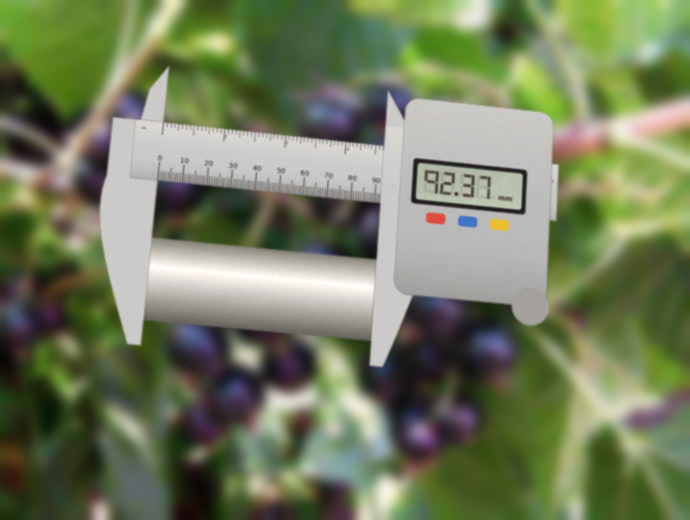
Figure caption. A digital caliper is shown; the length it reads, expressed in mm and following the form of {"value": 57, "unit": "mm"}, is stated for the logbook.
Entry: {"value": 92.37, "unit": "mm"}
